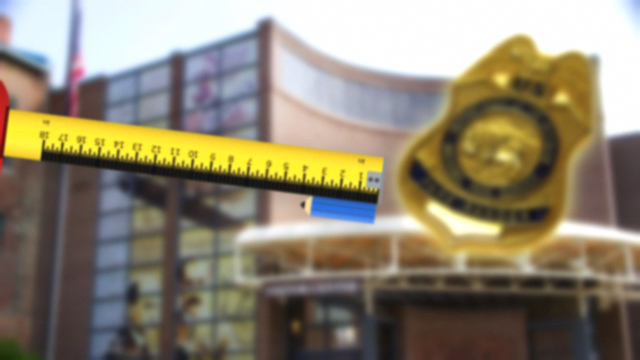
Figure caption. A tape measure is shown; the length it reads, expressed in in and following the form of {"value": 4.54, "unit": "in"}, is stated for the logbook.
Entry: {"value": 4, "unit": "in"}
